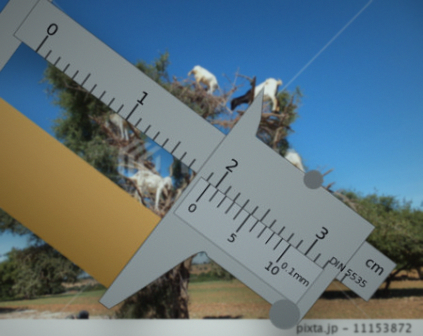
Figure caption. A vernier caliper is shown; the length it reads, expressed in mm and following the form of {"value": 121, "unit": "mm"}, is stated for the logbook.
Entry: {"value": 19.4, "unit": "mm"}
